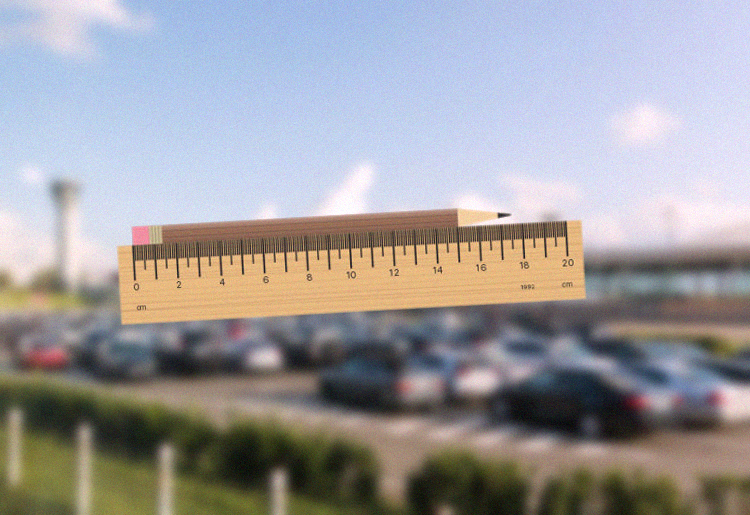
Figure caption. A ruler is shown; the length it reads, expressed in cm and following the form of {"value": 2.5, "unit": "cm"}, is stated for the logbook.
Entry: {"value": 17.5, "unit": "cm"}
